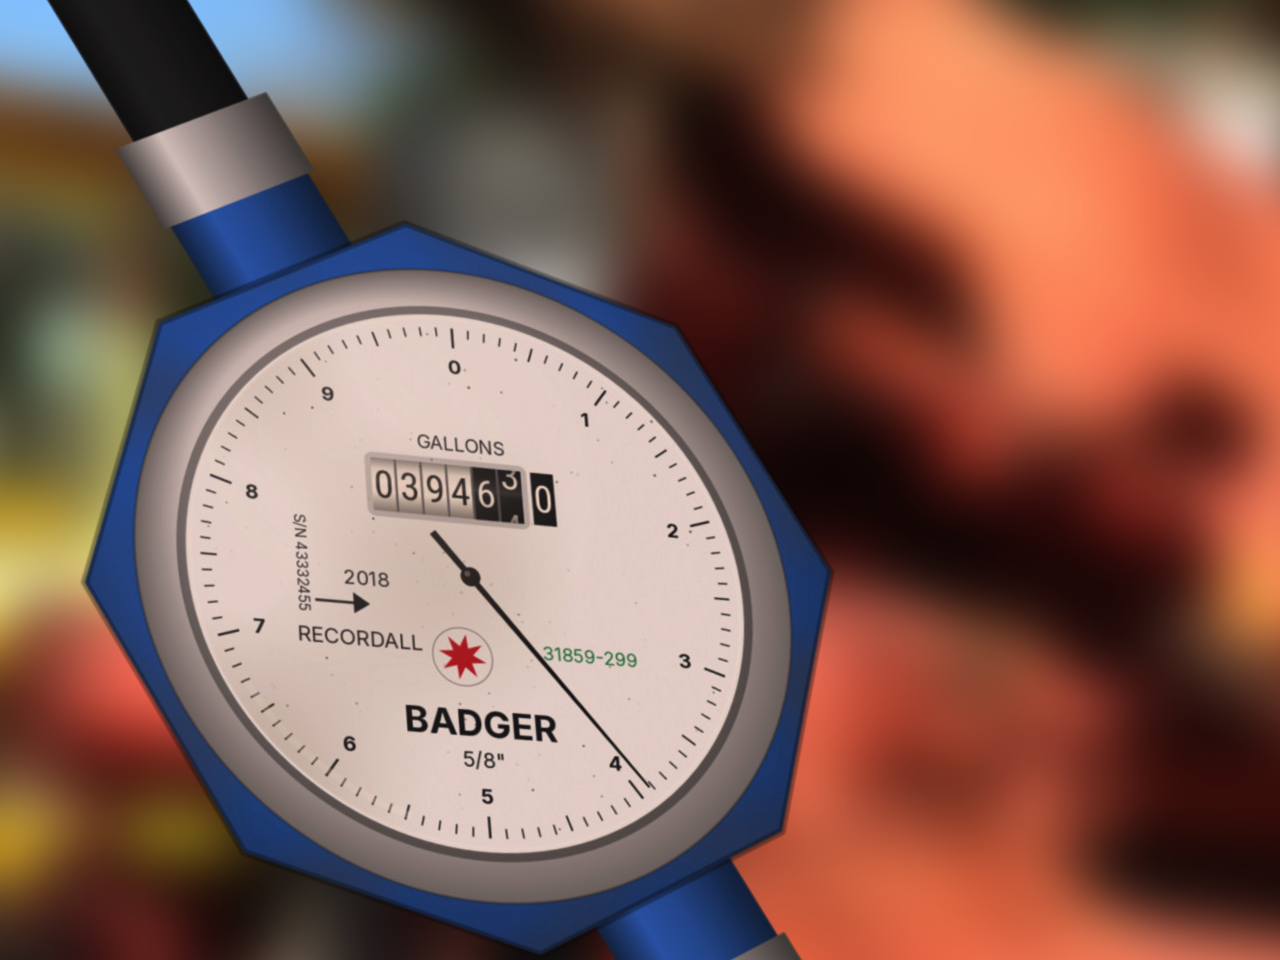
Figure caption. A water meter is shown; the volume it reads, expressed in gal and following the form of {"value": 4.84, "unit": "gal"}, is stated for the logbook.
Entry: {"value": 394633.9, "unit": "gal"}
